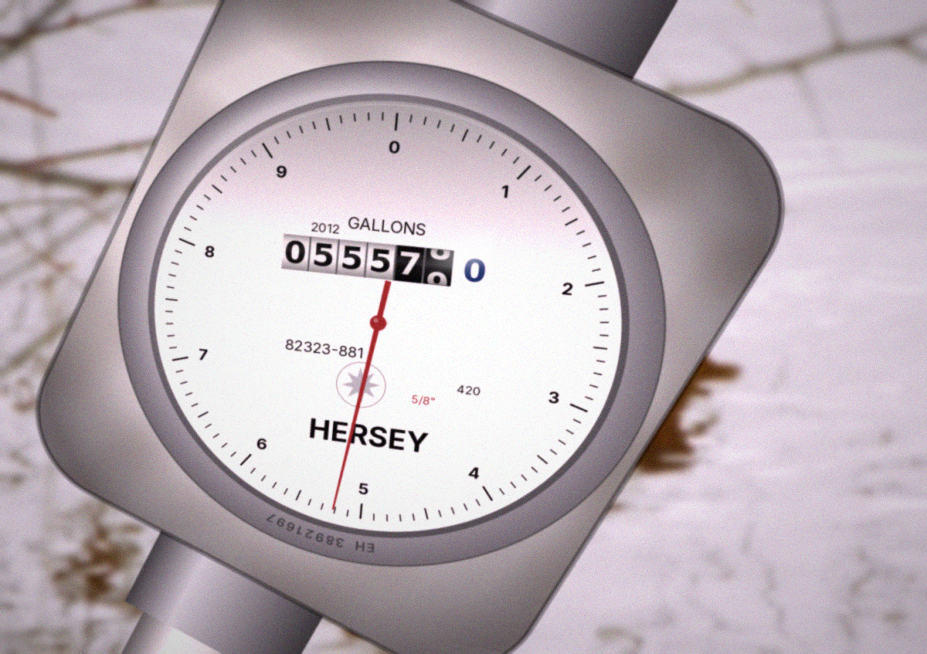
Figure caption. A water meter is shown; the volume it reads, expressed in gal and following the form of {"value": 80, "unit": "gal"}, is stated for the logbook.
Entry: {"value": 555785.2, "unit": "gal"}
